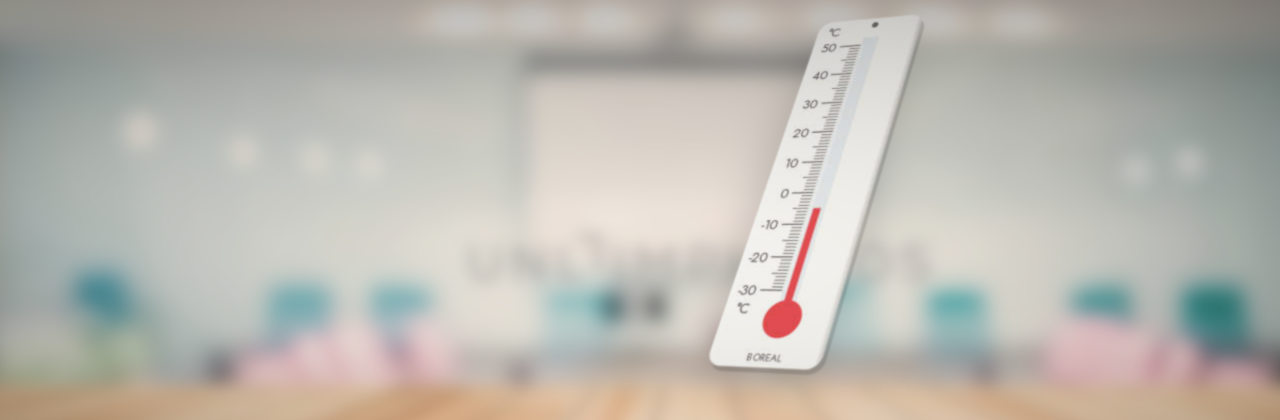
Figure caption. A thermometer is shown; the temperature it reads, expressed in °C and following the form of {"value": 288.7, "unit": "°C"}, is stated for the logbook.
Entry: {"value": -5, "unit": "°C"}
